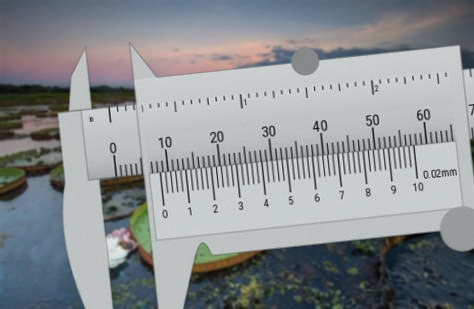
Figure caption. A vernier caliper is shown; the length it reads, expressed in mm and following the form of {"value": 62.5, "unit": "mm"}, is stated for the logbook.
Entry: {"value": 8.5, "unit": "mm"}
